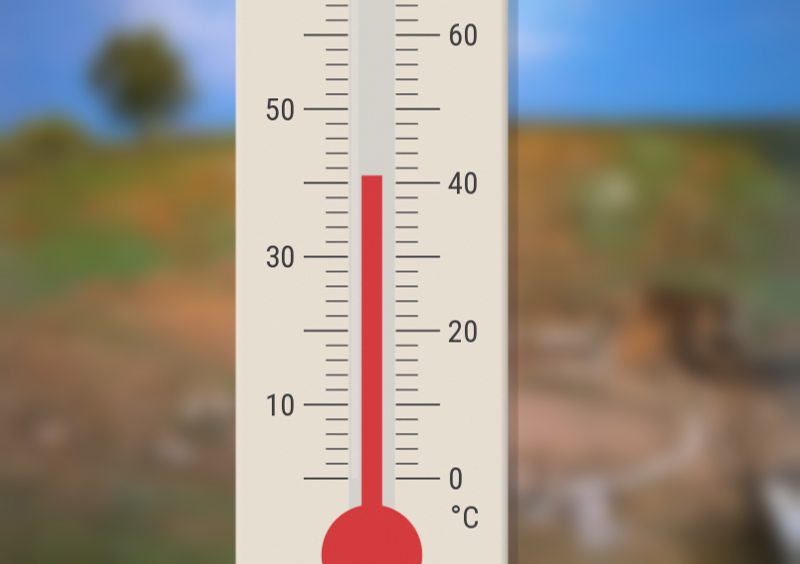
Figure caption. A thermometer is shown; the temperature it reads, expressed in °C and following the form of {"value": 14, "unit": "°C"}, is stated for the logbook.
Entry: {"value": 41, "unit": "°C"}
